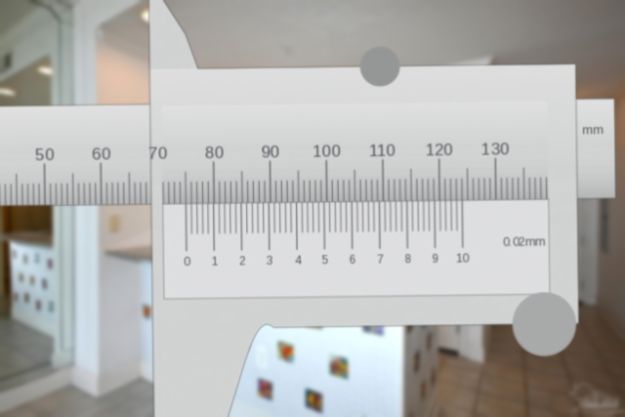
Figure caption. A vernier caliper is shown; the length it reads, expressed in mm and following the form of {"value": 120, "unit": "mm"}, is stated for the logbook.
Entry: {"value": 75.0, "unit": "mm"}
